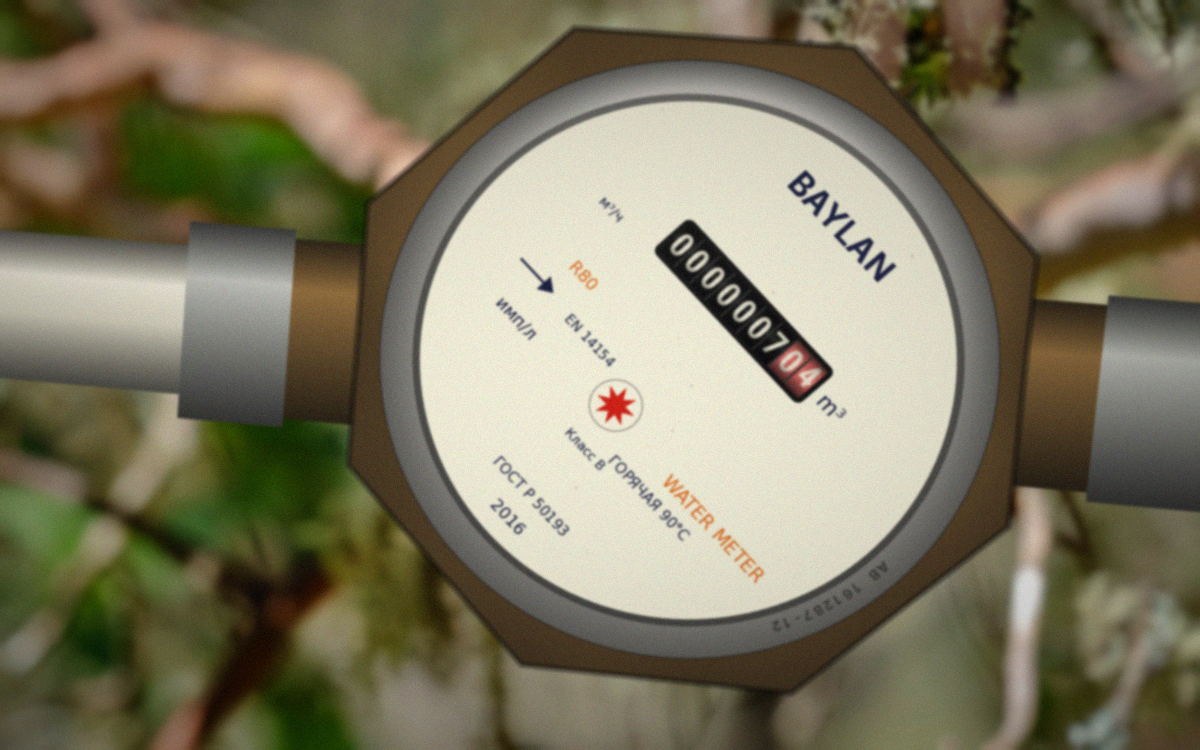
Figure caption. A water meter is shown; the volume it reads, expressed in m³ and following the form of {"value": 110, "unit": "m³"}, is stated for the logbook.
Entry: {"value": 7.04, "unit": "m³"}
